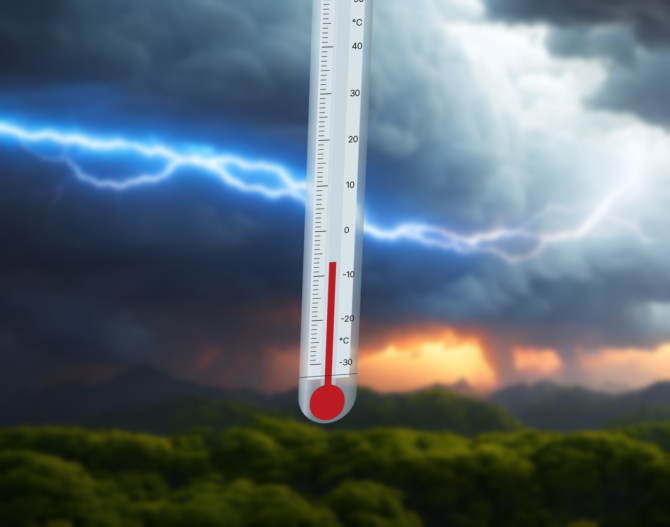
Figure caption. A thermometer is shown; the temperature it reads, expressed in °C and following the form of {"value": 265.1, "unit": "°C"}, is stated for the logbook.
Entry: {"value": -7, "unit": "°C"}
